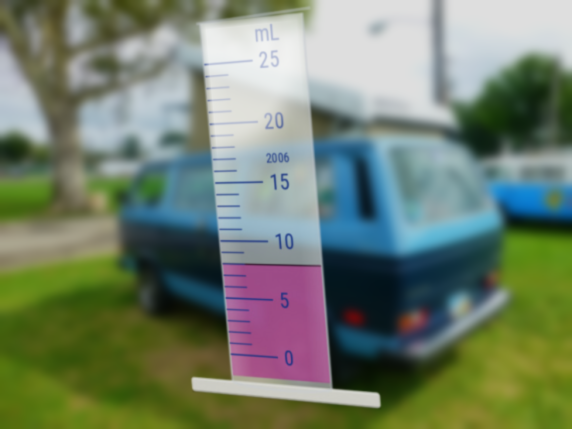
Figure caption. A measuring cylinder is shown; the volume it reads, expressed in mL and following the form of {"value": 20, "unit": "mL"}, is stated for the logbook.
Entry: {"value": 8, "unit": "mL"}
